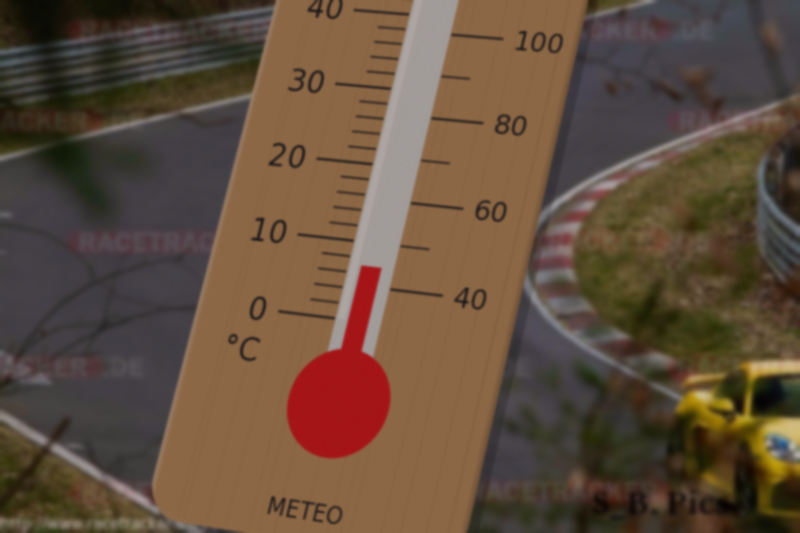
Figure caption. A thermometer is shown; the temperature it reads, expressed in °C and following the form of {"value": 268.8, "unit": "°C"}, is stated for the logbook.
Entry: {"value": 7, "unit": "°C"}
